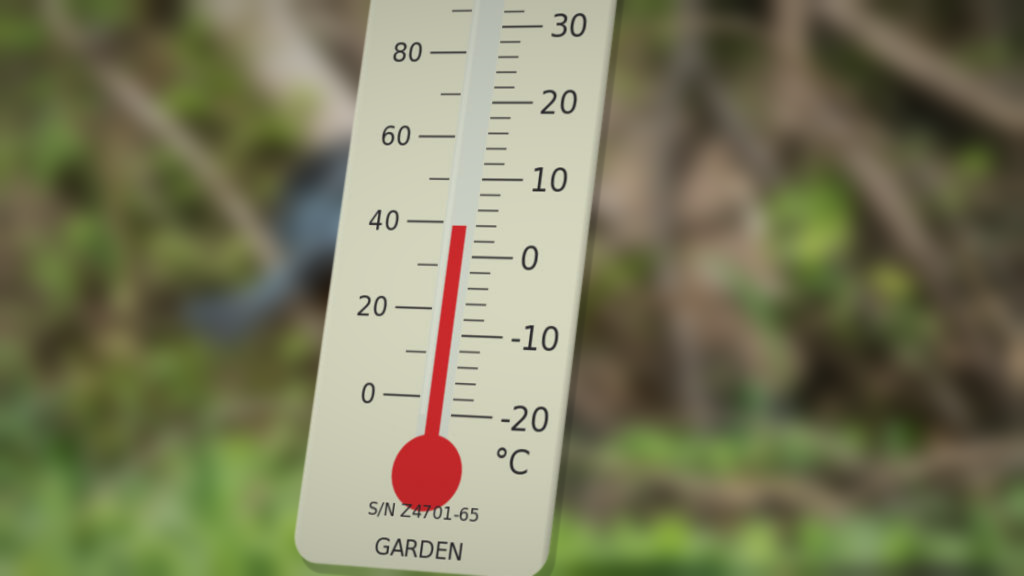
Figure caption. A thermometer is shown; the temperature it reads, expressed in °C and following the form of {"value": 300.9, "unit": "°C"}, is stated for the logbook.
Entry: {"value": 4, "unit": "°C"}
